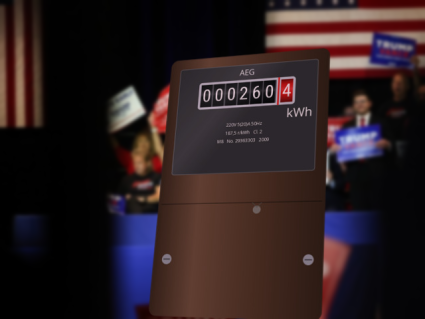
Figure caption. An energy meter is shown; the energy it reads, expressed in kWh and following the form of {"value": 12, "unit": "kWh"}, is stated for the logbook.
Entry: {"value": 260.4, "unit": "kWh"}
